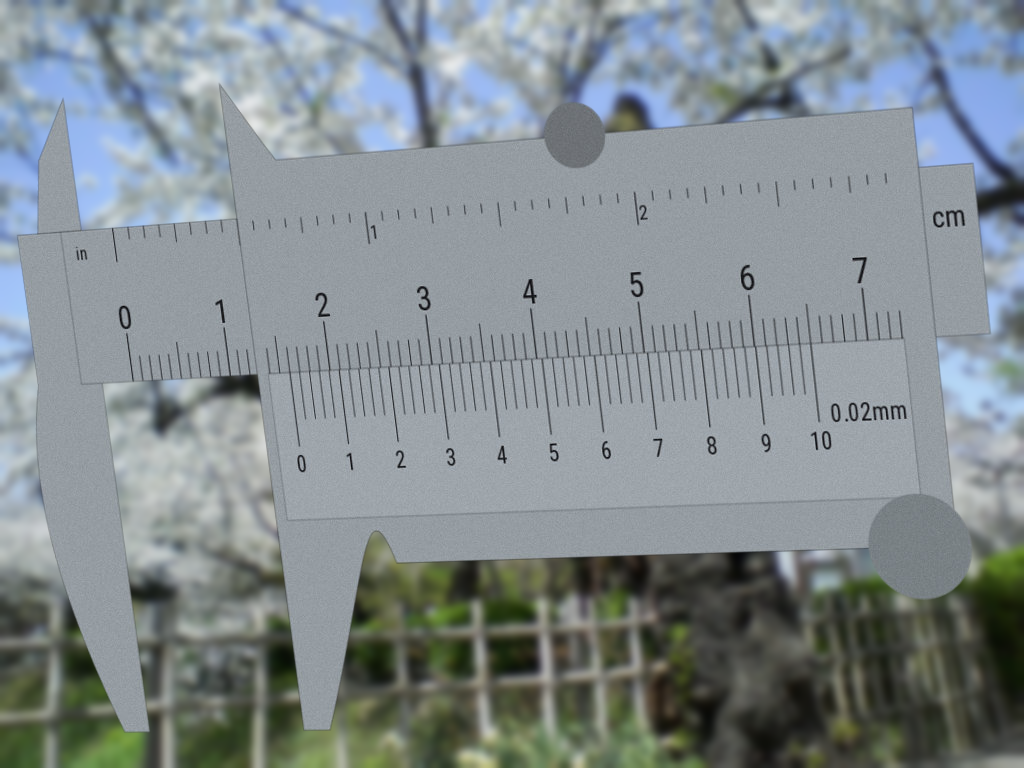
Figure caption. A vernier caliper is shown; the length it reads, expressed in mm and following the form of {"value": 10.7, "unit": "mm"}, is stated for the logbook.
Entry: {"value": 16.0, "unit": "mm"}
